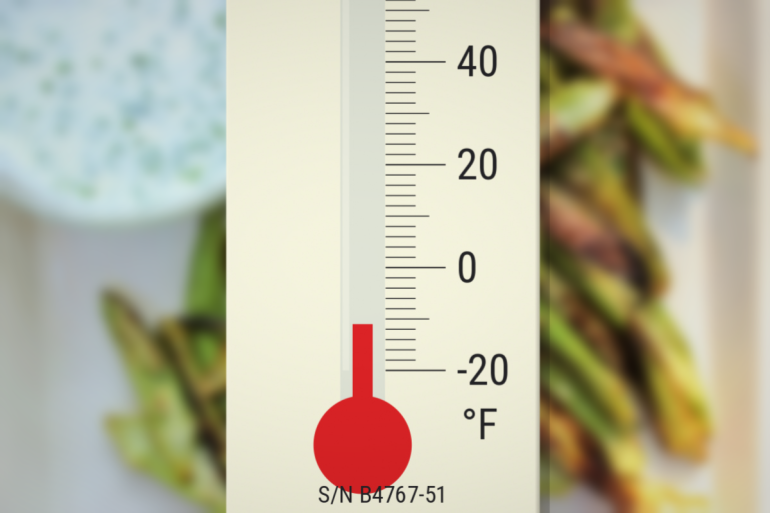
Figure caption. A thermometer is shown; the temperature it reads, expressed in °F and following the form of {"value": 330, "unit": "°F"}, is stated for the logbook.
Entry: {"value": -11, "unit": "°F"}
